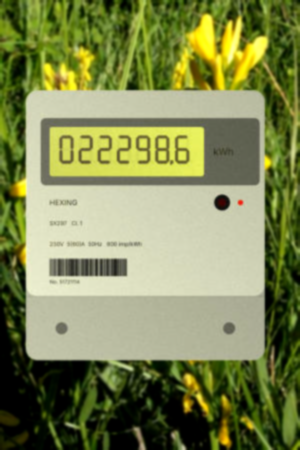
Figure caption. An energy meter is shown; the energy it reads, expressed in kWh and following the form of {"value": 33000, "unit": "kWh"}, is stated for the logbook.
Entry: {"value": 22298.6, "unit": "kWh"}
